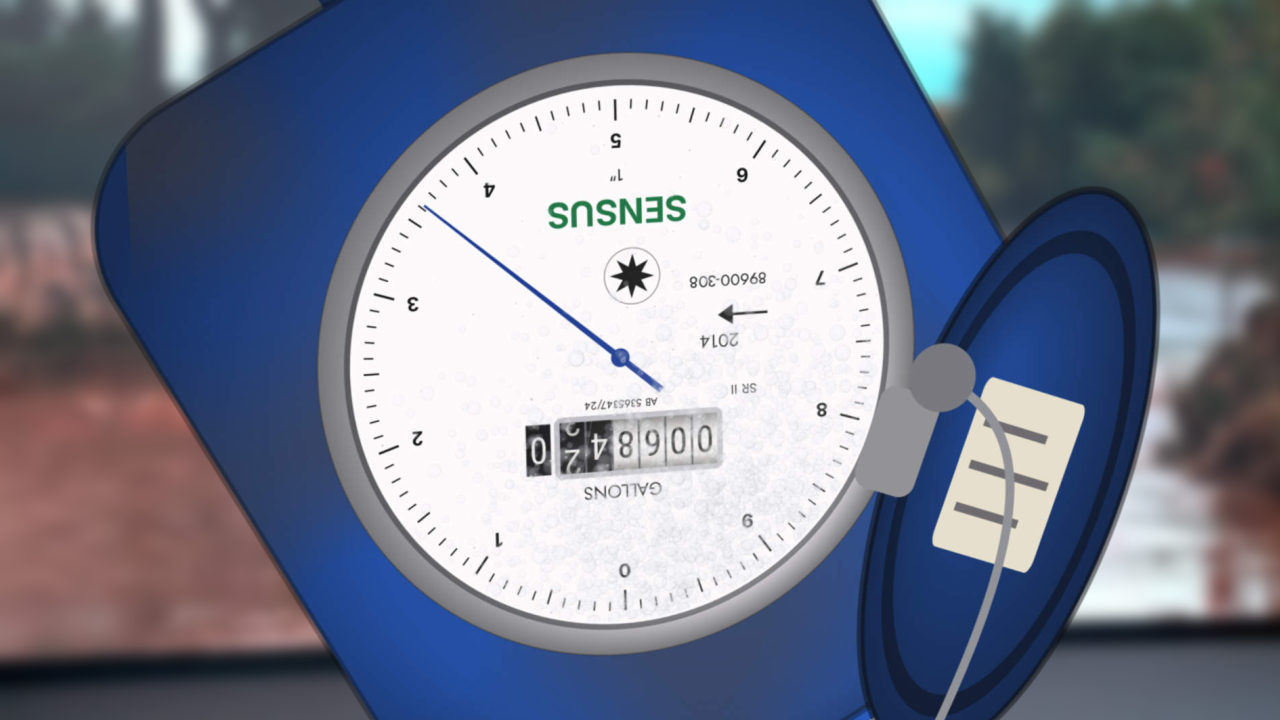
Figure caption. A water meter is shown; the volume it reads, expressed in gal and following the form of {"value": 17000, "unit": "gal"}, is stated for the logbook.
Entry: {"value": 68423.6, "unit": "gal"}
